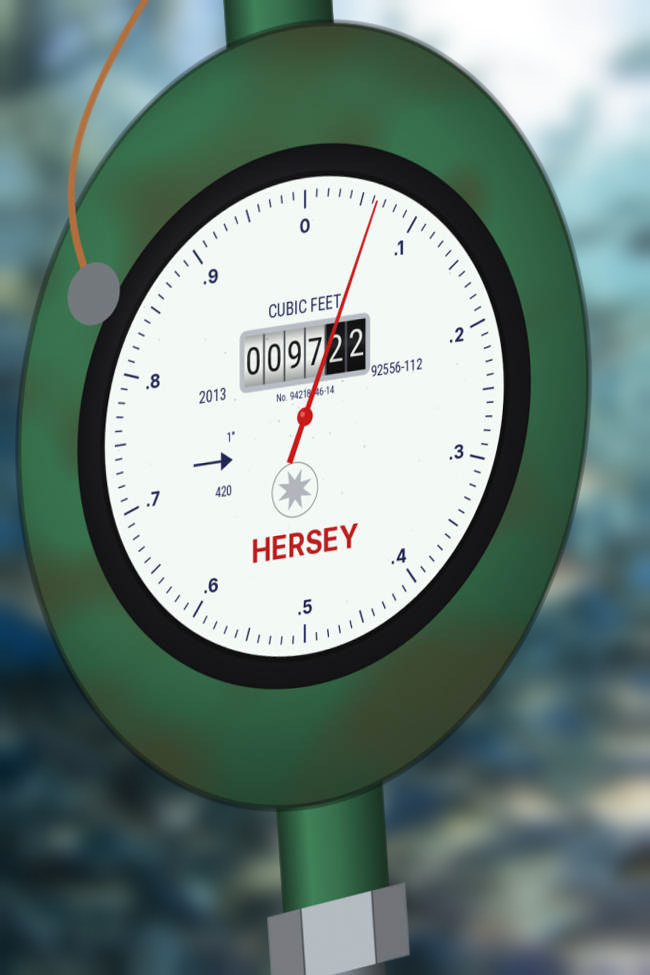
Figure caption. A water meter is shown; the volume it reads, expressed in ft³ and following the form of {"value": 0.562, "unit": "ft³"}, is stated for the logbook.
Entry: {"value": 9722.06, "unit": "ft³"}
